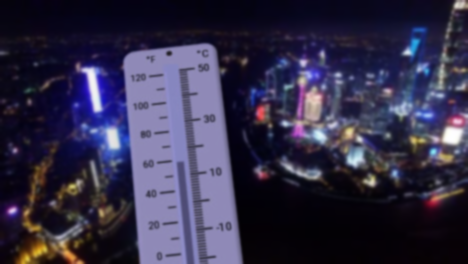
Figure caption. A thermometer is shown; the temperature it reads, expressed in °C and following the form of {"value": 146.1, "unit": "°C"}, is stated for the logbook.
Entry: {"value": 15, "unit": "°C"}
